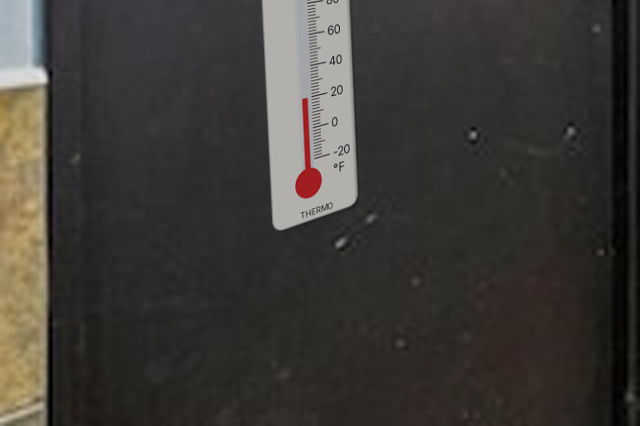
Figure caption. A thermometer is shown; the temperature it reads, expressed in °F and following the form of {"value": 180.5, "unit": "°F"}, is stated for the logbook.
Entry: {"value": 20, "unit": "°F"}
